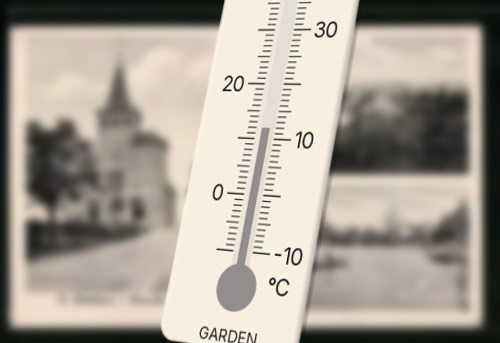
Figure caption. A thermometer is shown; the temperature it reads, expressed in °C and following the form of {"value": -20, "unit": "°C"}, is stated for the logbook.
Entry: {"value": 12, "unit": "°C"}
